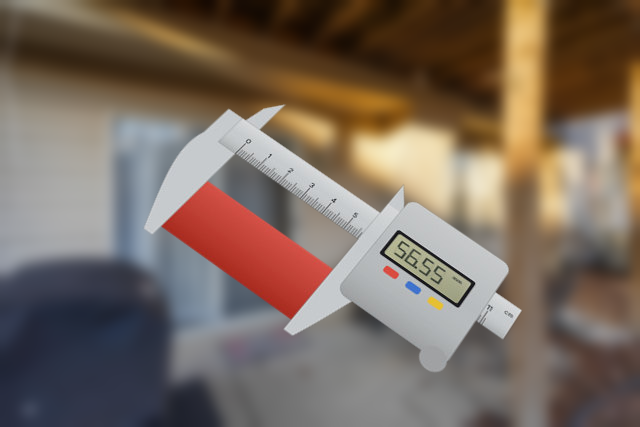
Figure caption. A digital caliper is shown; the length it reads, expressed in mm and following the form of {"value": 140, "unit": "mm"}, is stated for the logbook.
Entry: {"value": 56.55, "unit": "mm"}
